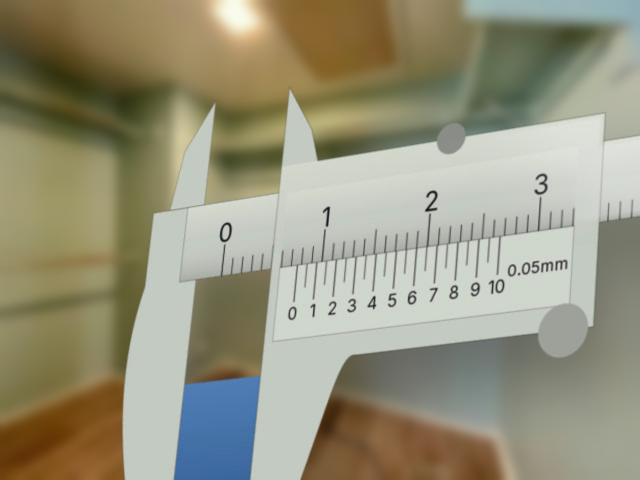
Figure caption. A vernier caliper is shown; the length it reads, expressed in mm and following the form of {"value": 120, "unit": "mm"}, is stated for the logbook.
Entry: {"value": 7.6, "unit": "mm"}
